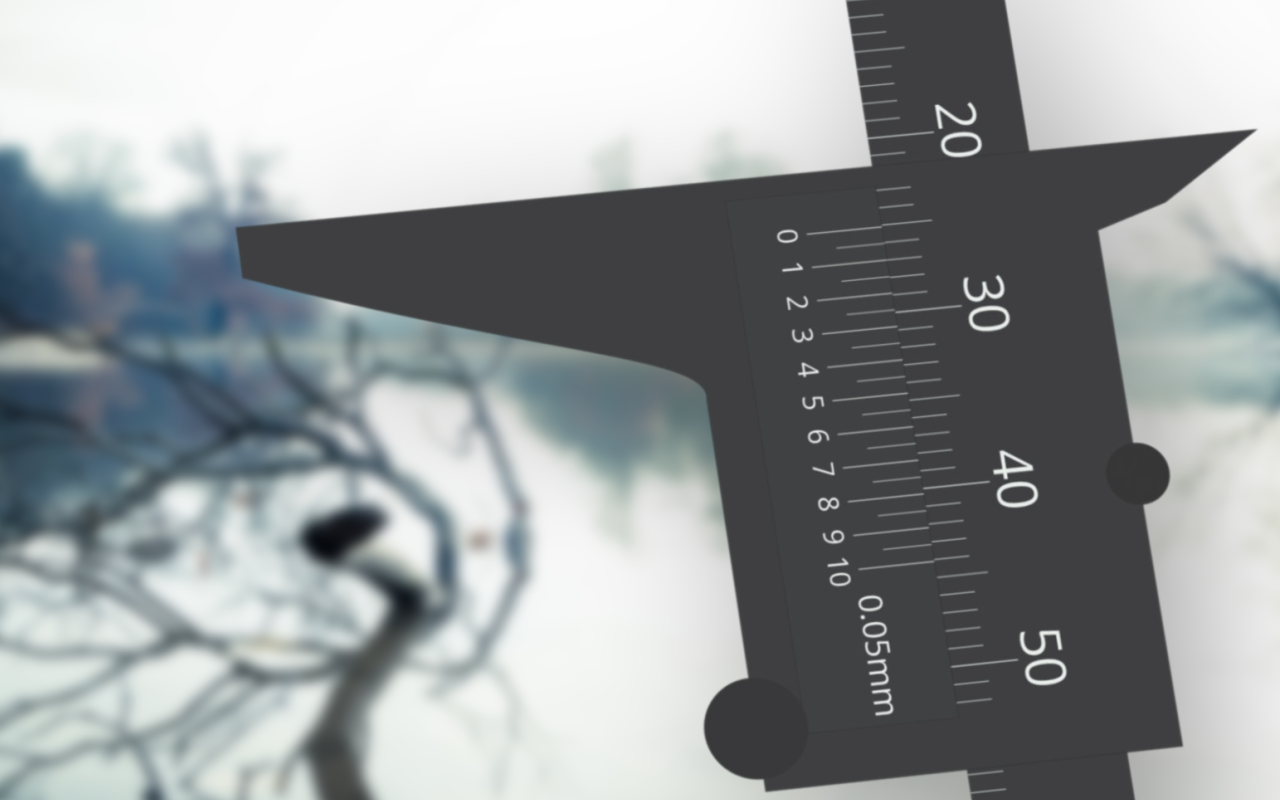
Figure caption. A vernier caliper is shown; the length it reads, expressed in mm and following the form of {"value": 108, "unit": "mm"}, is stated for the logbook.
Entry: {"value": 25.1, "unit": "mm"}
